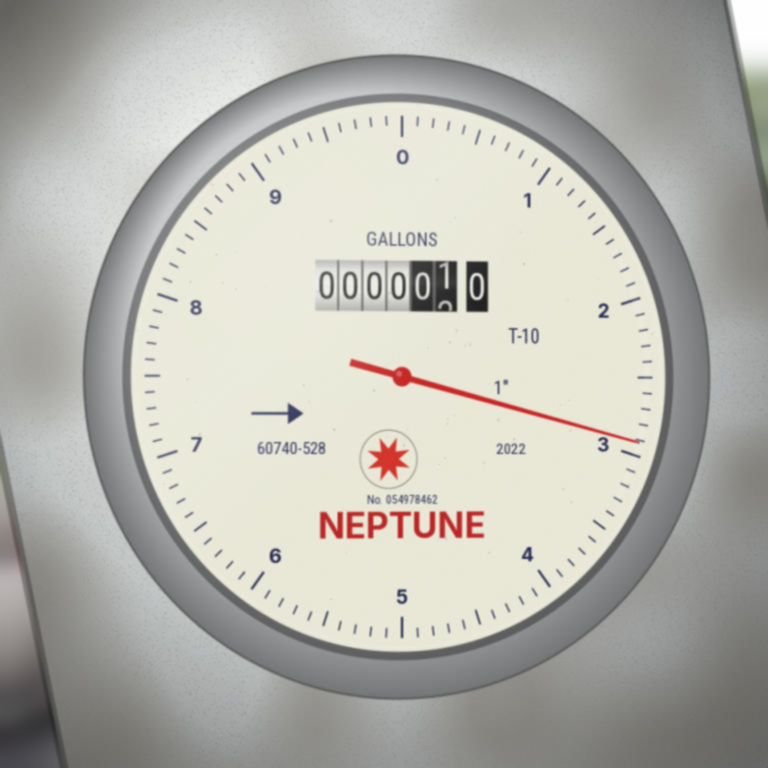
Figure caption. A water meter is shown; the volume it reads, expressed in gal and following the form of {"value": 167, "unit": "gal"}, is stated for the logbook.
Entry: {"value": 12.9, "unit": "gal"}
